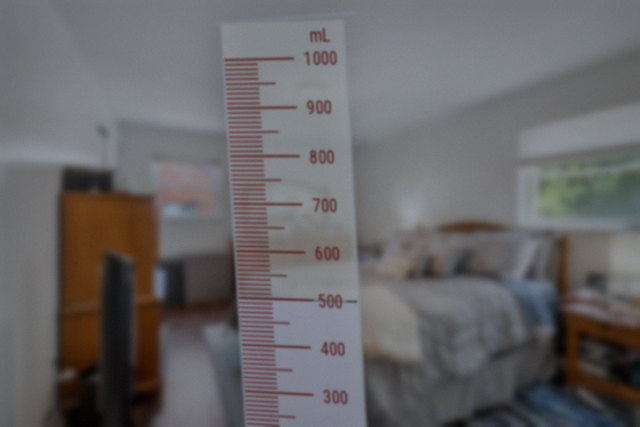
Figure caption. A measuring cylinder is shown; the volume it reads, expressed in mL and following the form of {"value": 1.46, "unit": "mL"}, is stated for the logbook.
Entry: {"value": 500, "unit": "mL"}
